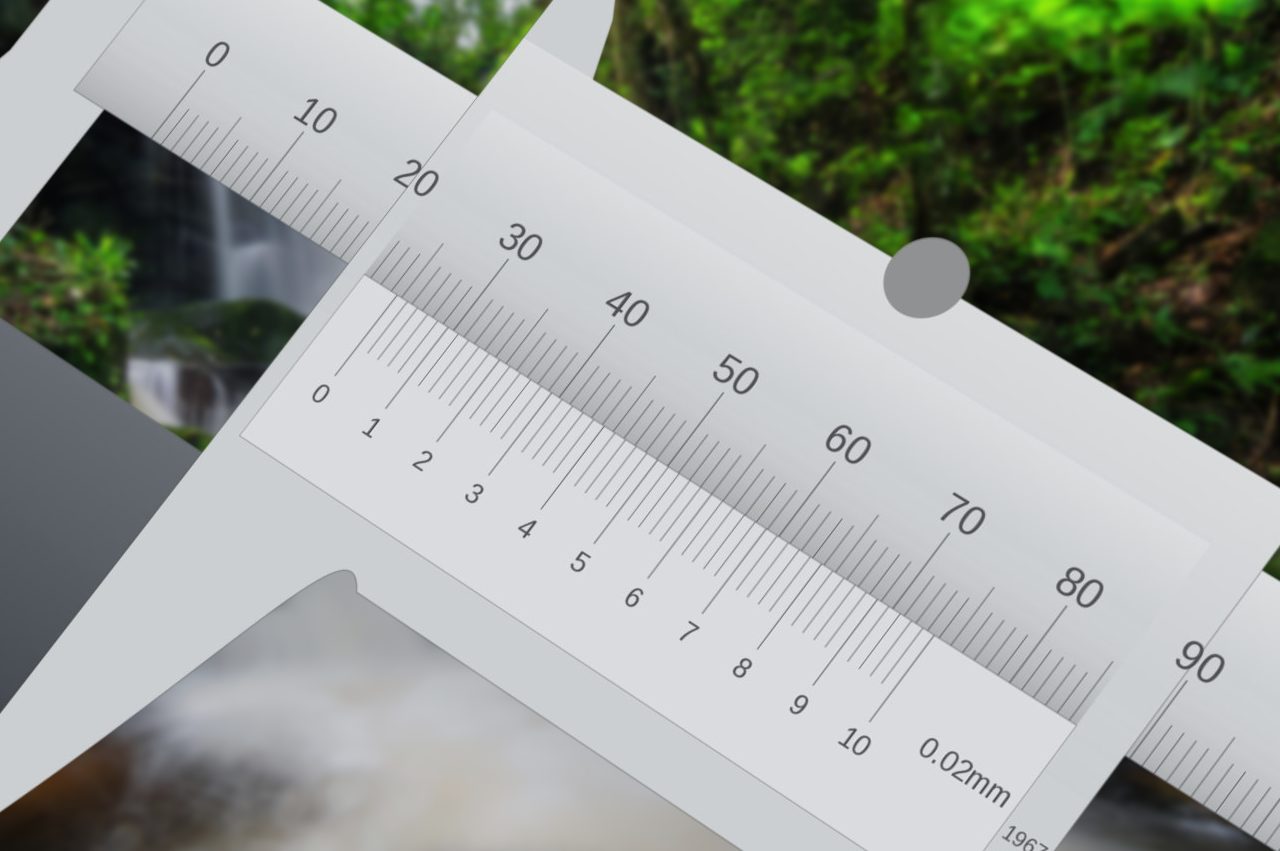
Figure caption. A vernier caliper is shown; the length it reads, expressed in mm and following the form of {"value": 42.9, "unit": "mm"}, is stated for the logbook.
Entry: {"value": 24.6, "unit": "mm"}
